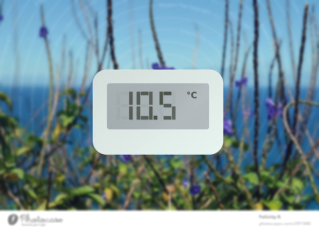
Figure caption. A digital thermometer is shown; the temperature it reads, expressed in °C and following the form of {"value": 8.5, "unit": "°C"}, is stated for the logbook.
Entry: {"value": 10.5, "unit": "°C"}
